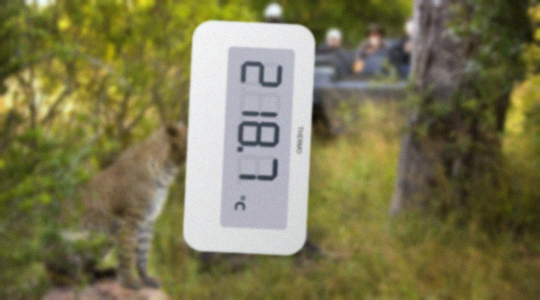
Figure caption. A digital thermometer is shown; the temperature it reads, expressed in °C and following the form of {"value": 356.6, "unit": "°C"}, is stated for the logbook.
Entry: {"value": 218.7, "unit": "°C"}
